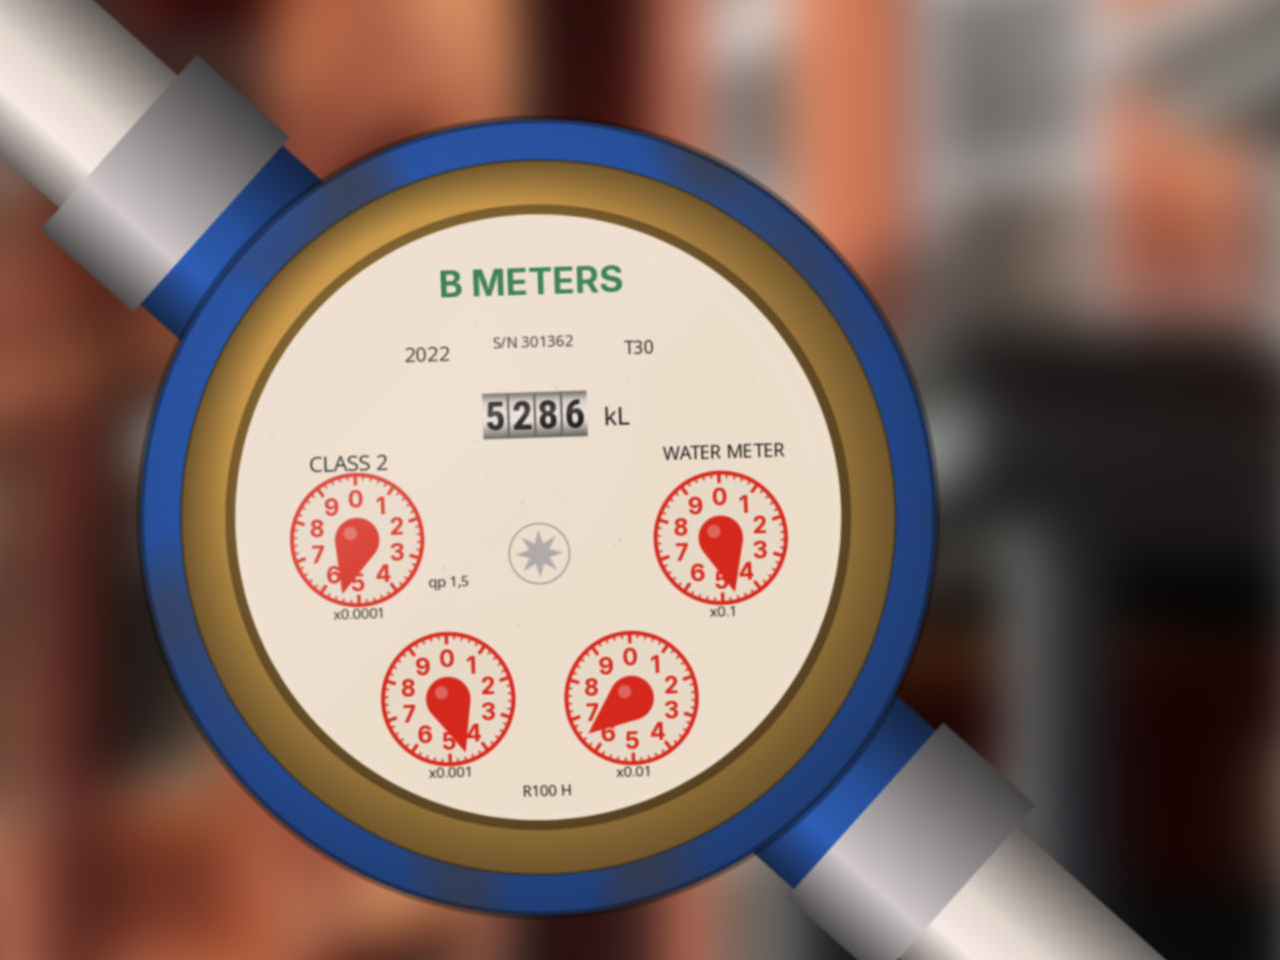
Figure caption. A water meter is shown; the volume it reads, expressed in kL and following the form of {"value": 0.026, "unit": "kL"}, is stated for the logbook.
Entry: {"value": 5286.4645, "unit": "kL"}
